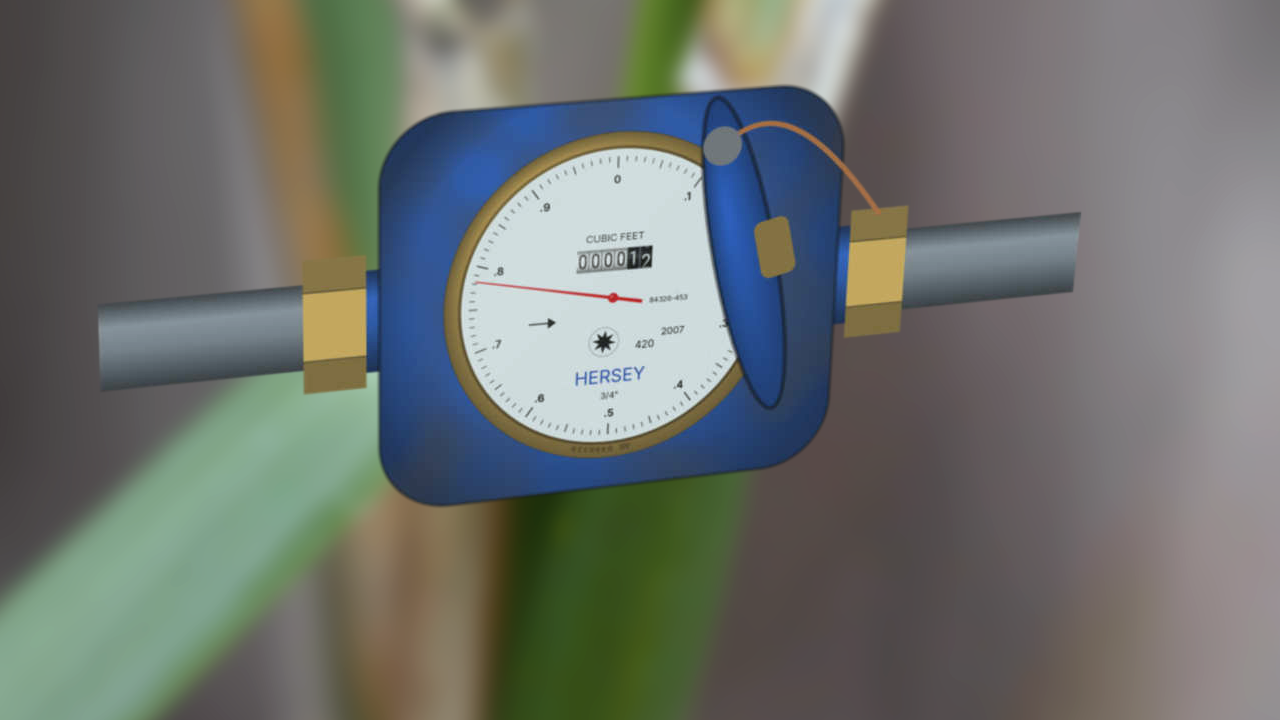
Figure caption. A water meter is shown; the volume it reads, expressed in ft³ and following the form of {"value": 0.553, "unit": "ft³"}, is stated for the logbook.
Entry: {"value": 11.78, "unit": "ft³"}
